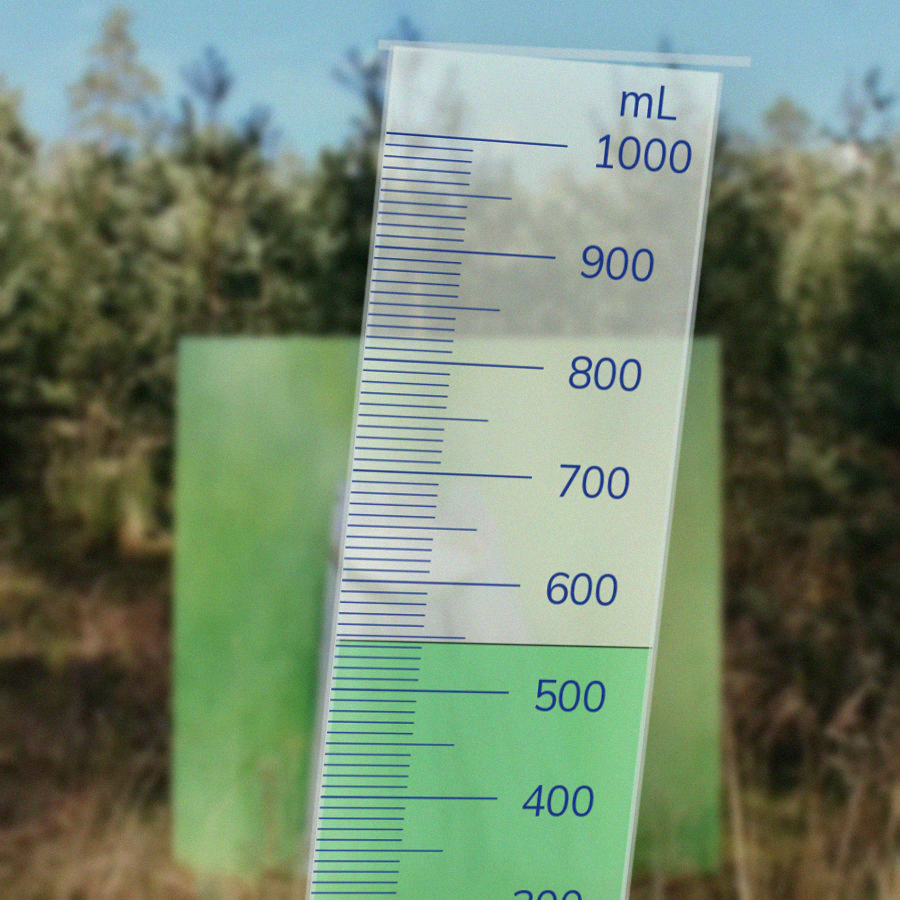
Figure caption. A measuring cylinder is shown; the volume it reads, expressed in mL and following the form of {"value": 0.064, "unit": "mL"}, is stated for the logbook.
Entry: {"value": 545, "unit": "mL"}
